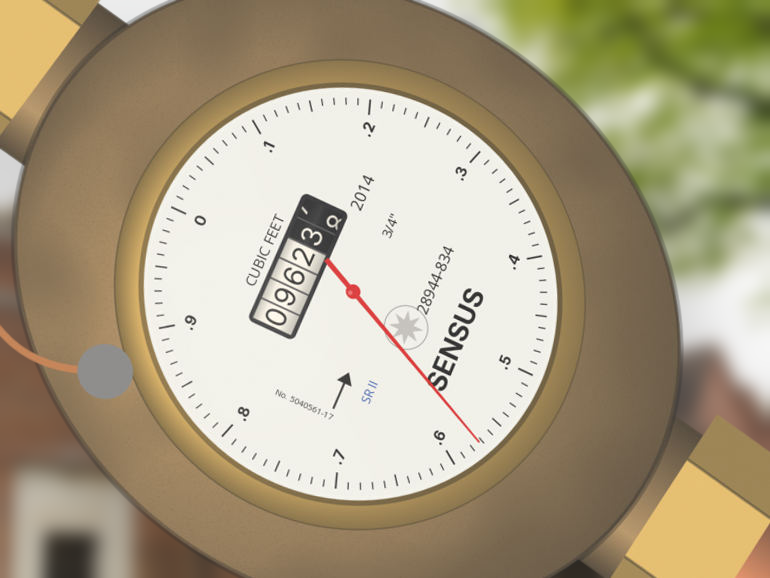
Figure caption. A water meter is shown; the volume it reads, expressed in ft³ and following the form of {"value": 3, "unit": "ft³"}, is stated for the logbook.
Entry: {"value": 96237.57, "unit": "ft³"}
